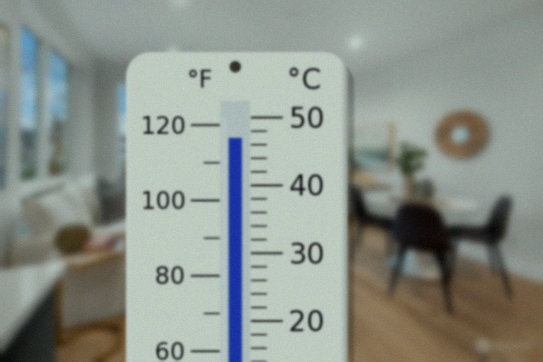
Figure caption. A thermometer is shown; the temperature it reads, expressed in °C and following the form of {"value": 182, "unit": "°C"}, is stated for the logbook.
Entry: {"value": 47, "unit": "°C"}
